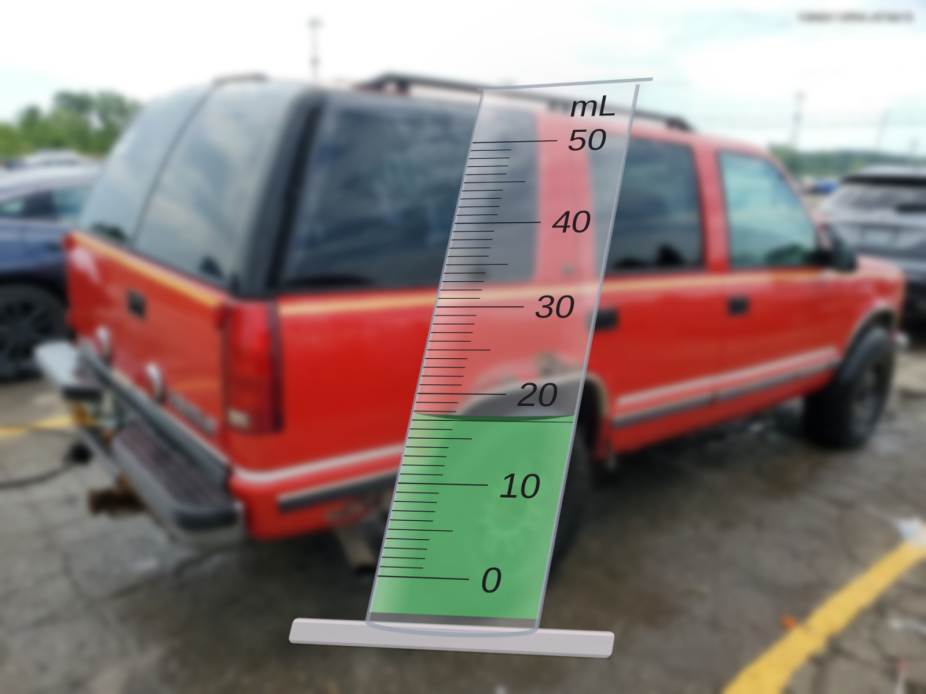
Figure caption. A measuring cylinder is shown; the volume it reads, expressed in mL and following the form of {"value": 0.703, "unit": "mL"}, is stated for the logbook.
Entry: {"value": 17, "unit": "mL"}
